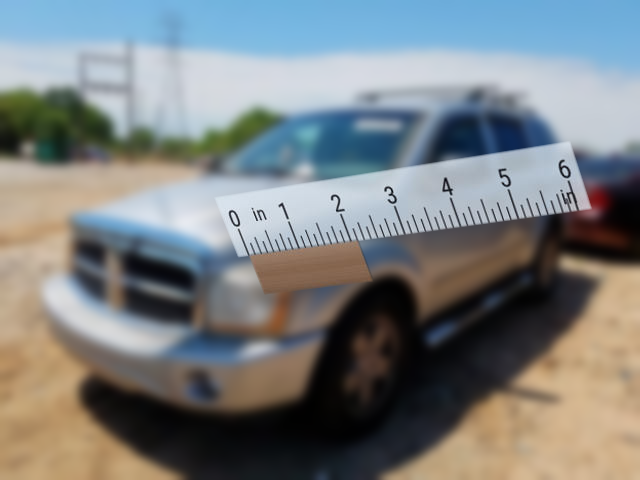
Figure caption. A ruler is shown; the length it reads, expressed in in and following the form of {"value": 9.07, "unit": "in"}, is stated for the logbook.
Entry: {"value": 2.125, "unit": "in"}
